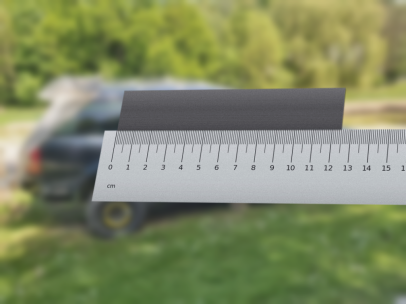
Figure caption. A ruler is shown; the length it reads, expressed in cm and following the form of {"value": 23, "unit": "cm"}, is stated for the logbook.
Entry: {"value": 12.5, "unit": "cm"}
